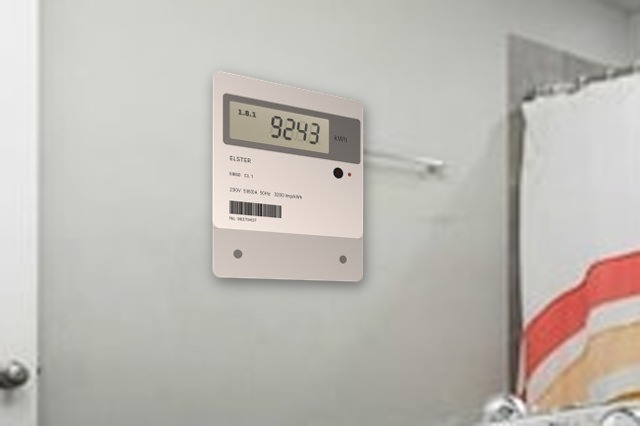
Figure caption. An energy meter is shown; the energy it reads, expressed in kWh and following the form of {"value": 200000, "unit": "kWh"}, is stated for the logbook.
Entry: {"value": 9243, "unit": "kWh"}
